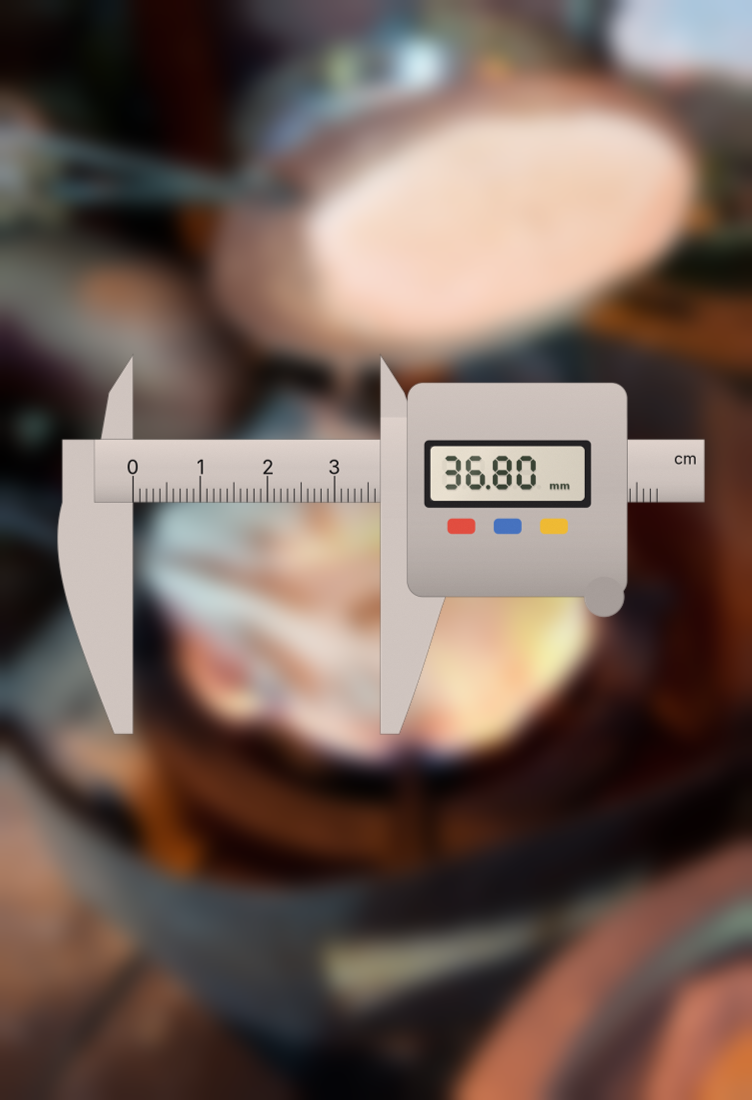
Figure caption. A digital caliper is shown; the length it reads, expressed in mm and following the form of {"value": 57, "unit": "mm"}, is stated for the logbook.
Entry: {"value": 36.80, "unit": "mm"}
